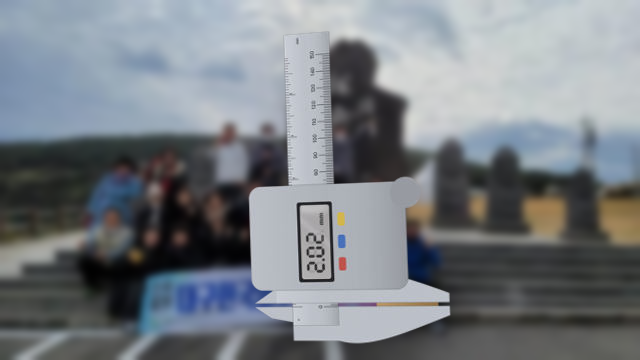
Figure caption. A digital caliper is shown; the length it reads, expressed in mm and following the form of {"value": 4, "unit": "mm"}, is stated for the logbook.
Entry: {"value": 2.02, "unit": "mm"}
